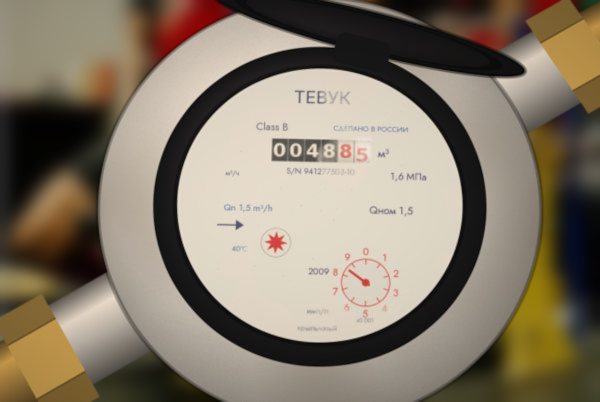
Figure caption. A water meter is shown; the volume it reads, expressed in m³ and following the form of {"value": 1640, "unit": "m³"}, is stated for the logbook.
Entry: {"value": 48.848, "unit": "m³"}
